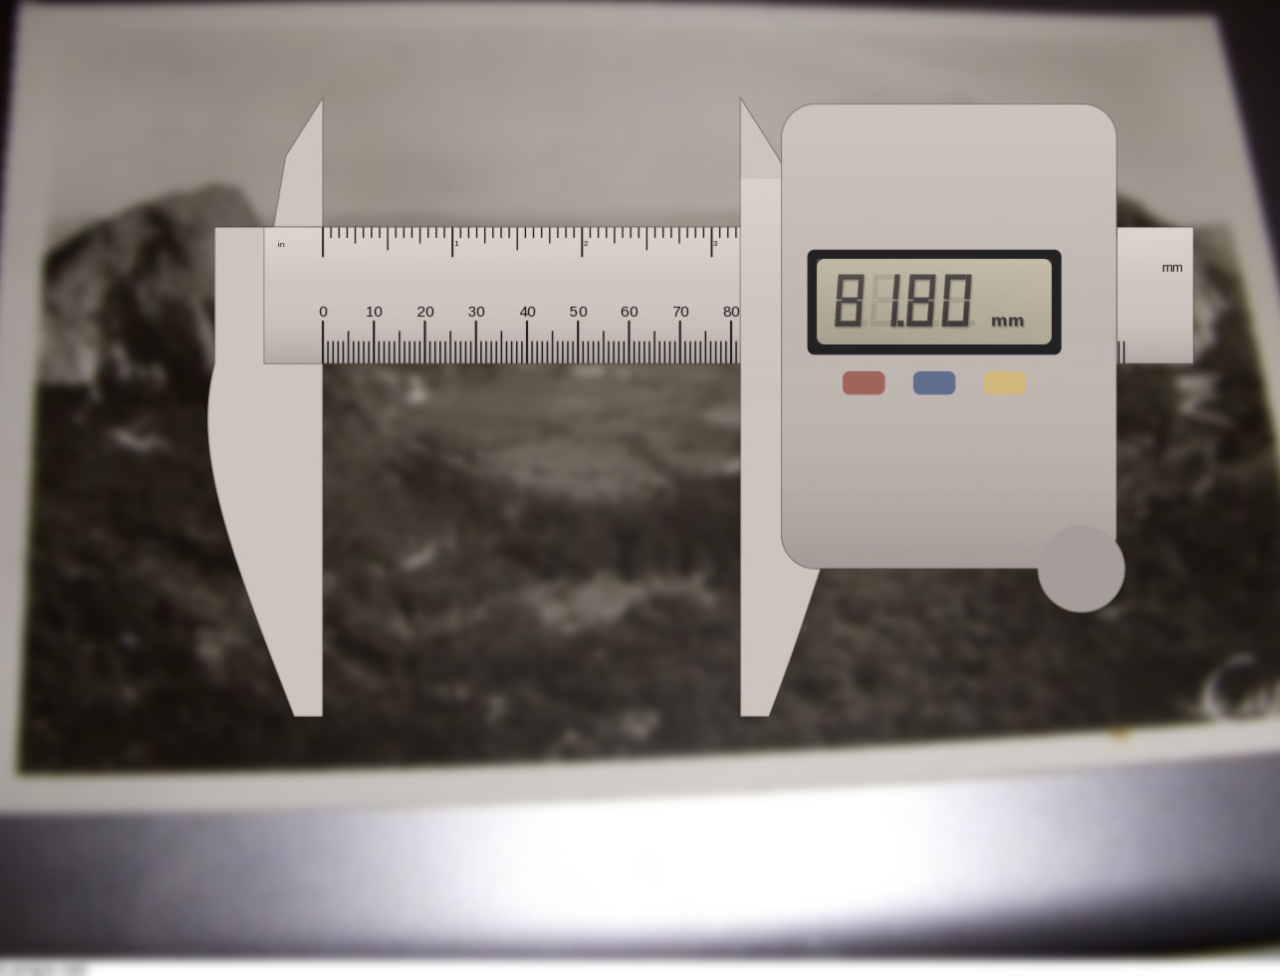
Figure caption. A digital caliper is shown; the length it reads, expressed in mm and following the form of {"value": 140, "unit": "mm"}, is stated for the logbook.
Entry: {"value": 81.80, "unit": "mm"}
